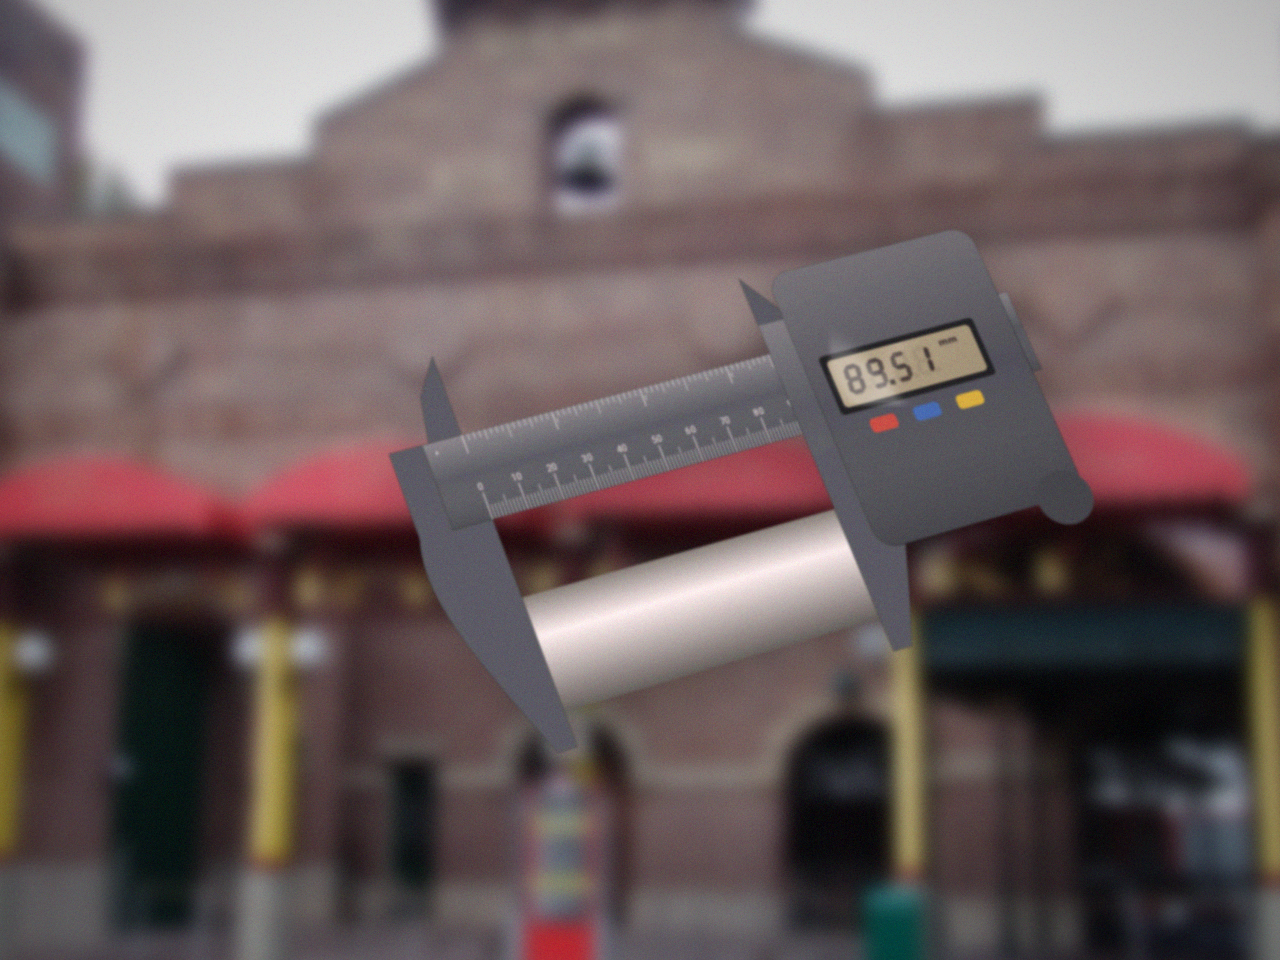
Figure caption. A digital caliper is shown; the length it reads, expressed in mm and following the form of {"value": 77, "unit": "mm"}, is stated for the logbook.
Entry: {"value": 89.51, "unit": "mm"}
